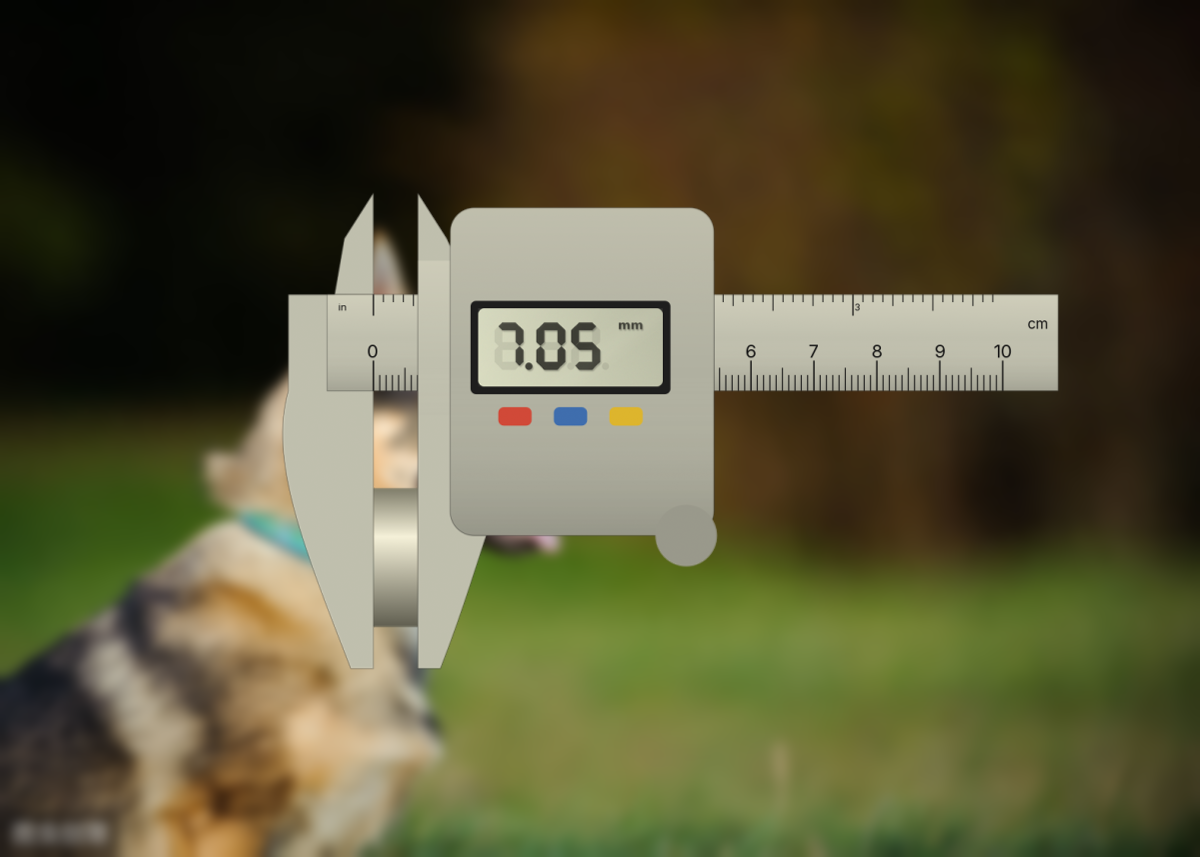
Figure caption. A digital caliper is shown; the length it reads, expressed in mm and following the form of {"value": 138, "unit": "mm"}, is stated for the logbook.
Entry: {"value": 7.05, "unit": "mm"}
